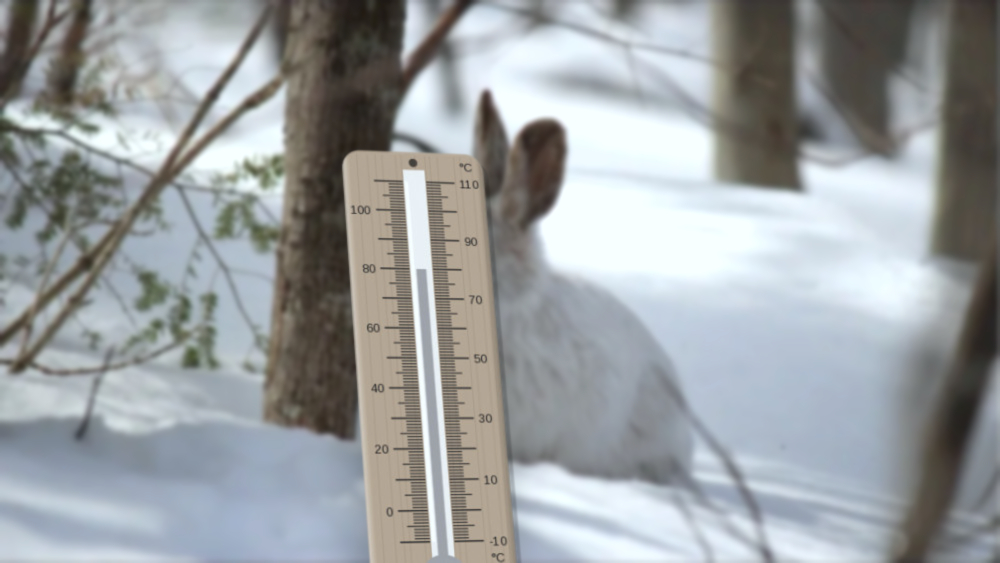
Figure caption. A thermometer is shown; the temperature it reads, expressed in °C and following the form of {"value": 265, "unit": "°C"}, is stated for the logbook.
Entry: {"value": 80, "unit": "°C"}
